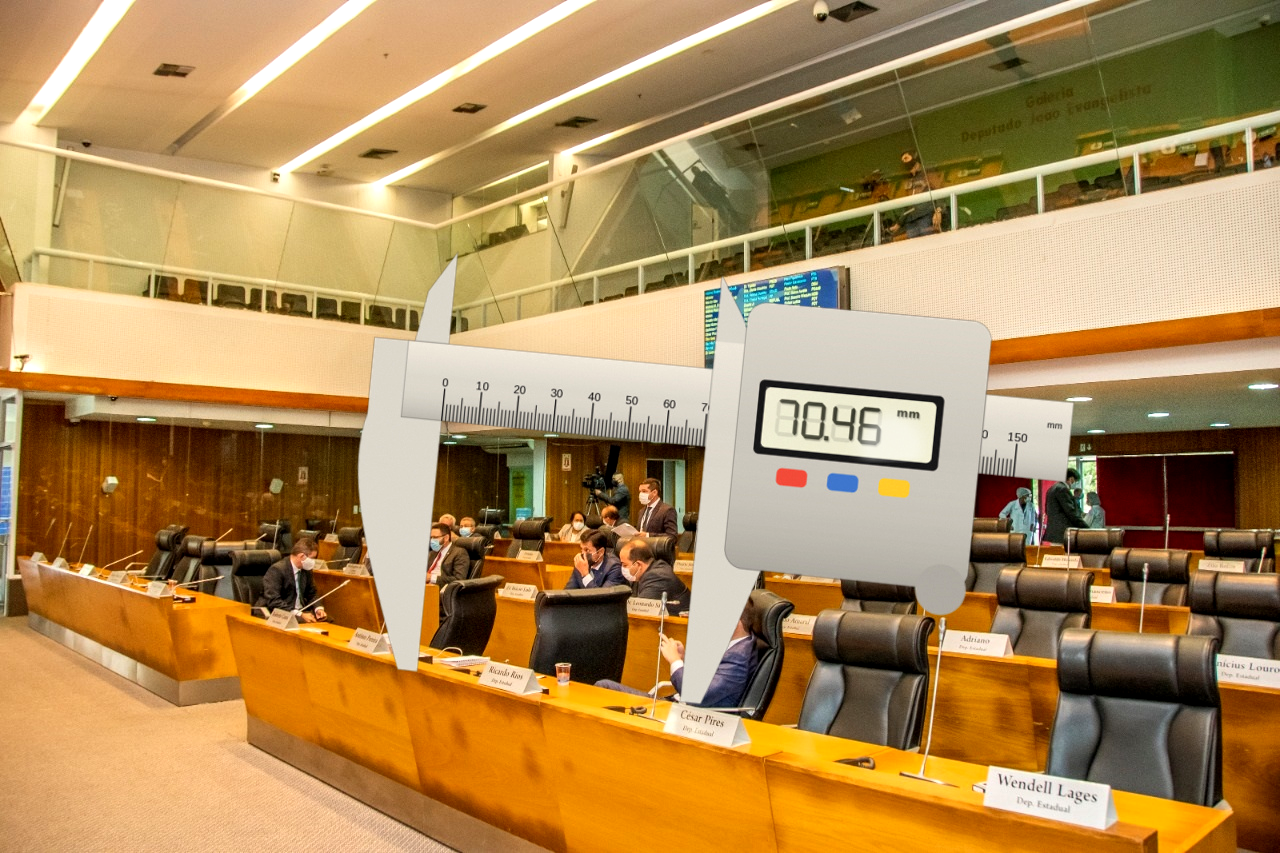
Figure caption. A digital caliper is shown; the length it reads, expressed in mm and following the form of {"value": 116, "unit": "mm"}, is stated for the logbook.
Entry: {"value": 70.46, "unit": "mm"}
